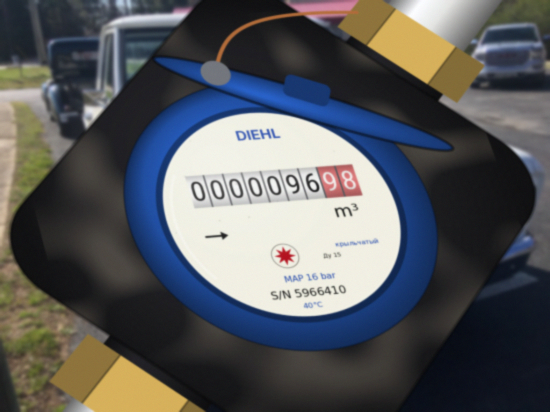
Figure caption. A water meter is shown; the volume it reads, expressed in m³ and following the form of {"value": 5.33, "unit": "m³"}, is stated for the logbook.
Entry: {"value": 96.98, "unit": "m³"}
